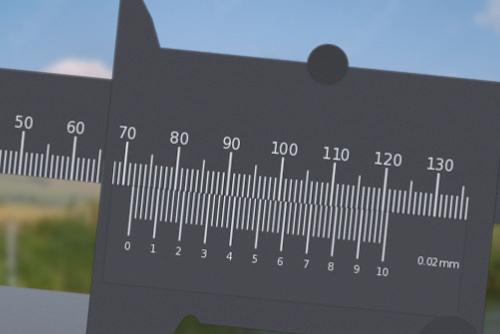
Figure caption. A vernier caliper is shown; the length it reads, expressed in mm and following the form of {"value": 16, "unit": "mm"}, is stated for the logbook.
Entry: {"value": 72.0, "unit": "mm"}
